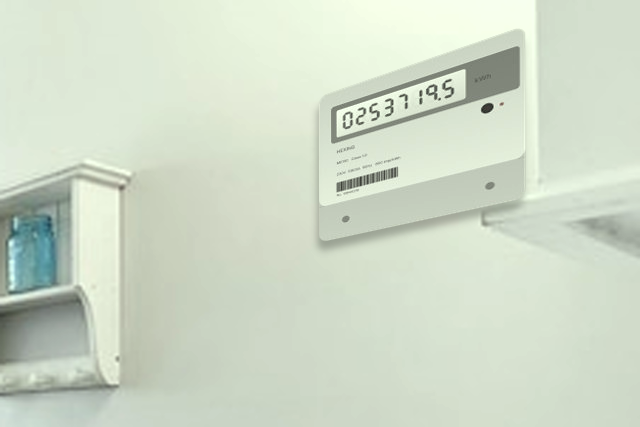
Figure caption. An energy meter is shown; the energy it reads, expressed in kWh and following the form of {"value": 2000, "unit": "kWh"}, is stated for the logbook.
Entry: {"value": 253719.5, "unit": "kWh"}
